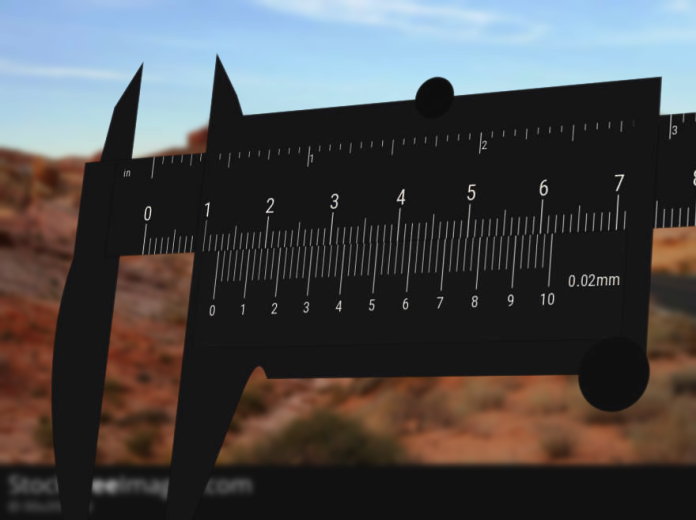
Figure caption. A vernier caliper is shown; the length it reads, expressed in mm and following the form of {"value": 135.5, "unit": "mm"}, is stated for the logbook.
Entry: {"value": 12.6, "unit": "mm"}
